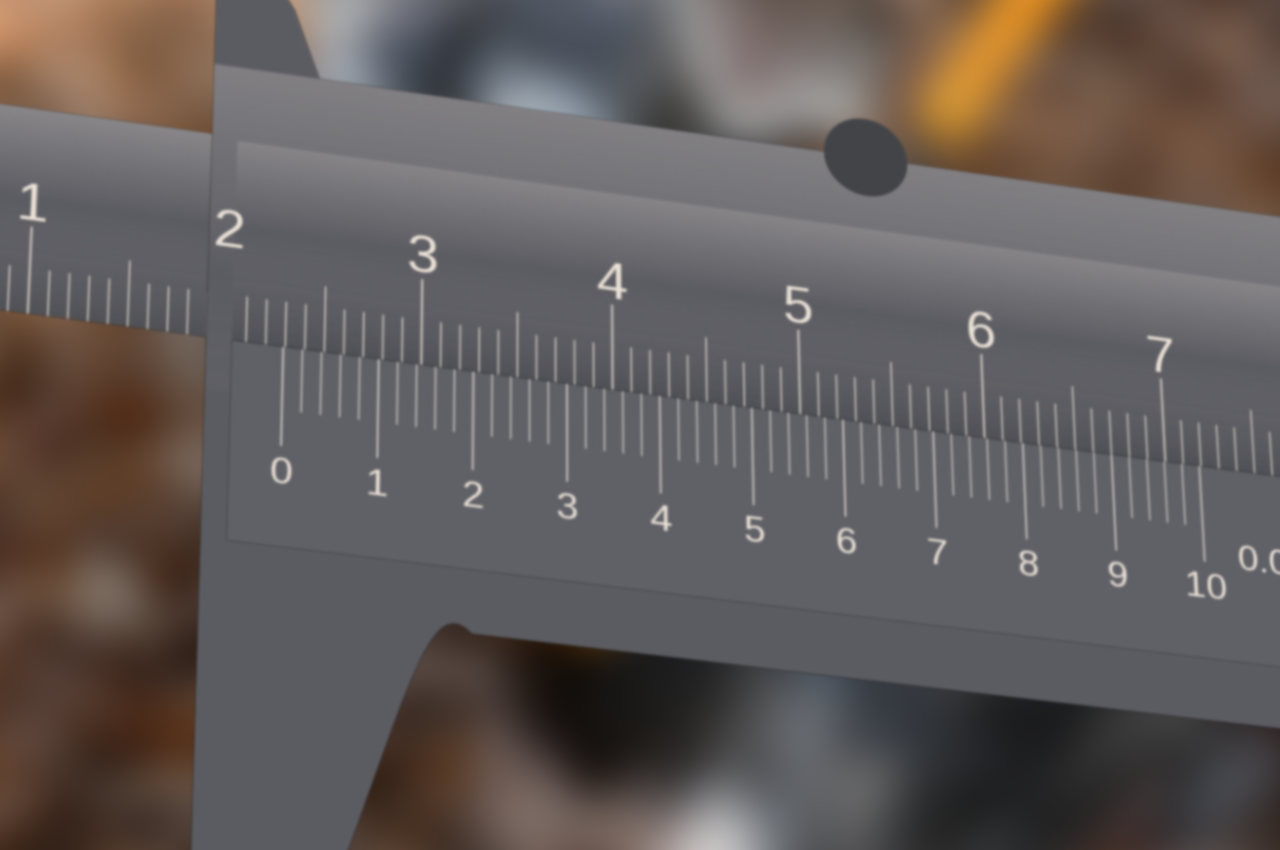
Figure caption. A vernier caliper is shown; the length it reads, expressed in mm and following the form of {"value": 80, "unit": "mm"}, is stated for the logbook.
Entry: {"value": 22.9, "unit": "mm"}
